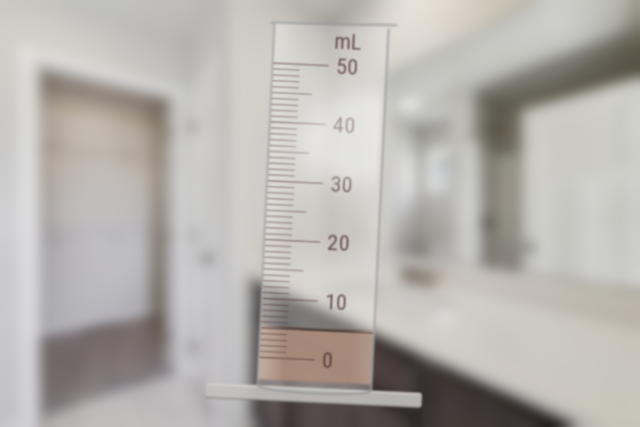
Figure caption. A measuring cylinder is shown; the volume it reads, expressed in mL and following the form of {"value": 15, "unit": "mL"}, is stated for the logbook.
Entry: {"value": 5, "unit": "mL"}
